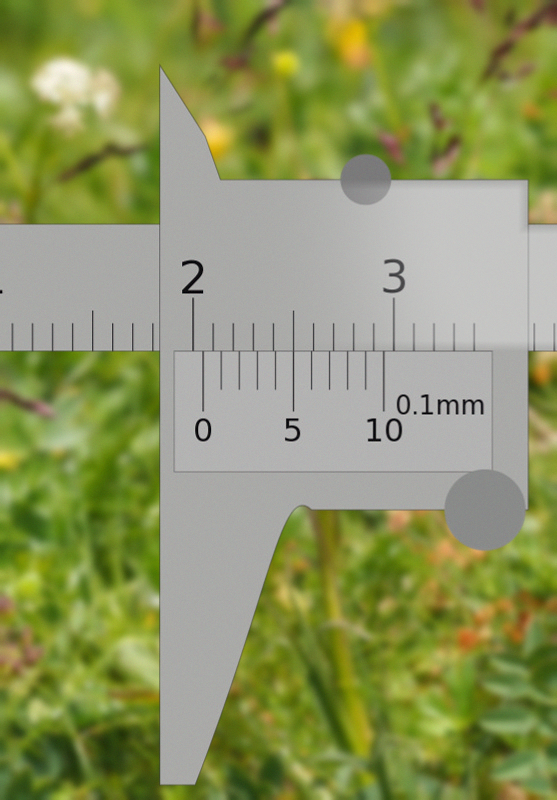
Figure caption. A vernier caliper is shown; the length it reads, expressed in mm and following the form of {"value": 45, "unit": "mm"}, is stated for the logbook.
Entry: {"value": 20.5, "unit": "mm"}
